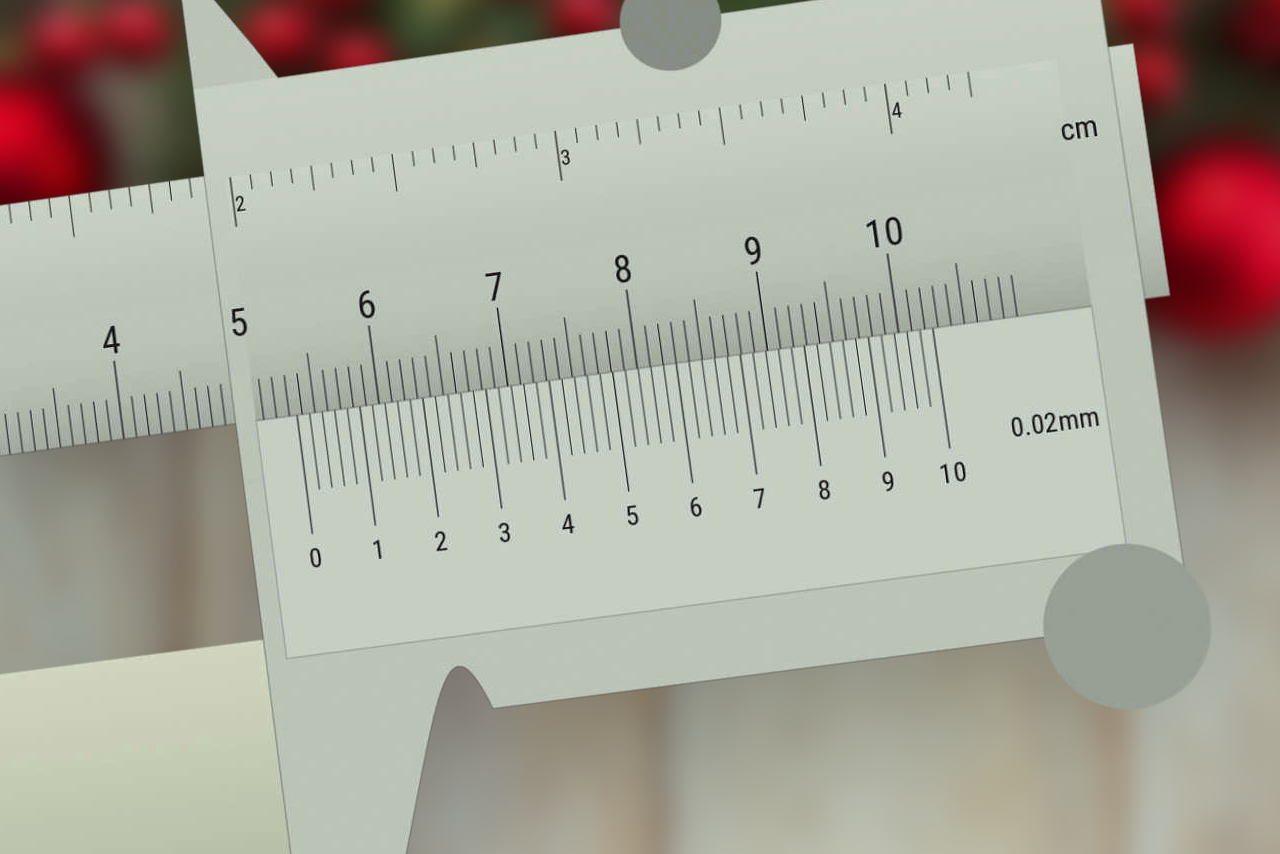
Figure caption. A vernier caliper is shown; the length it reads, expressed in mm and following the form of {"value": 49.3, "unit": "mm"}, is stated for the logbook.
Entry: {"value": 53.6, "unit": "mm"}
